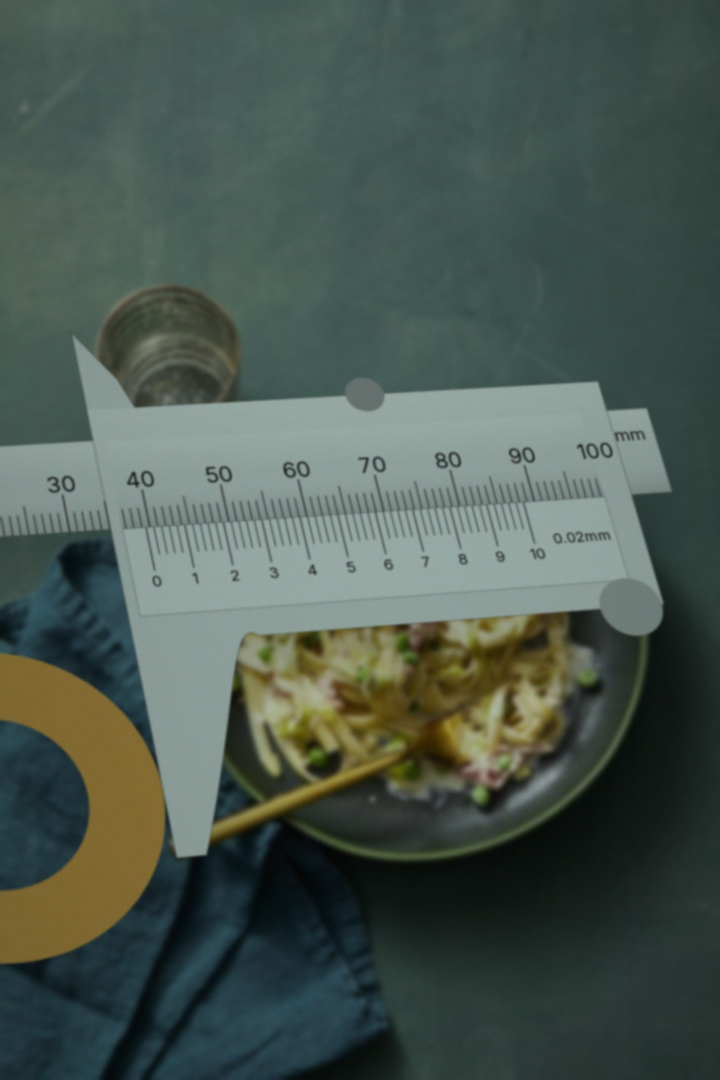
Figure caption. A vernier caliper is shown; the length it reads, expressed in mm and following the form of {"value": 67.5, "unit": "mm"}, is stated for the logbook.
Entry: {"value": 39.5, "unit": "mm"}
